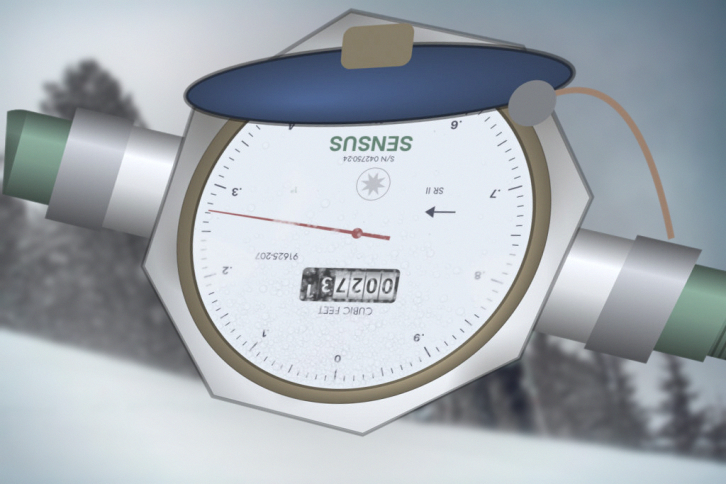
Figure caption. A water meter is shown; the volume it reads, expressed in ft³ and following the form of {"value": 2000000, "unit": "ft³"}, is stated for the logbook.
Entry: {"value": 2731.27, "unit": "ft³"}
